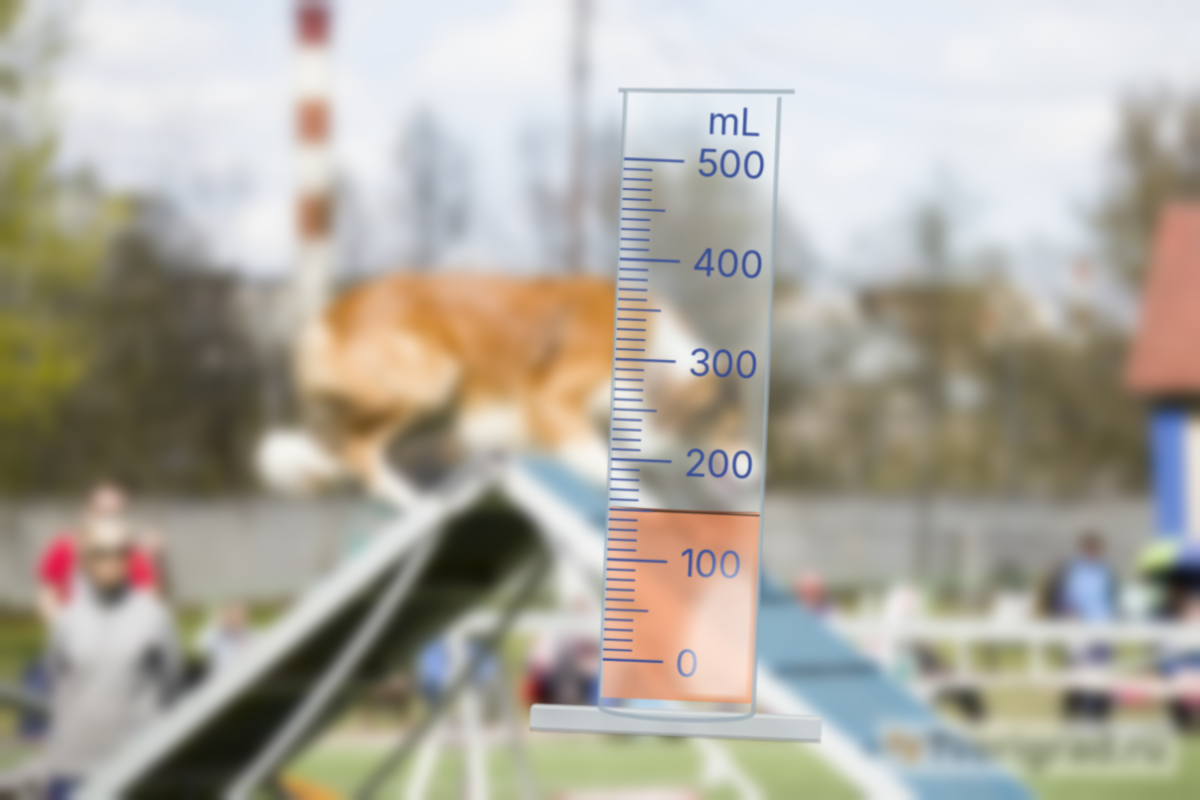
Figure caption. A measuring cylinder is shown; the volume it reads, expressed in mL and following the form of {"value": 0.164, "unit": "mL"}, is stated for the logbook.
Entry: {"value": 150, "unit": "mL"}
